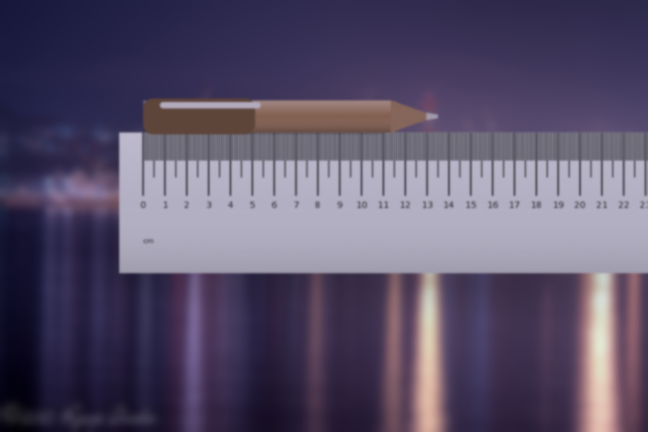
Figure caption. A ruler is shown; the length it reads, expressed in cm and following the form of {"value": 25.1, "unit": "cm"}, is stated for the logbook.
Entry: {"value": 13.5, "unit": "cm"}
